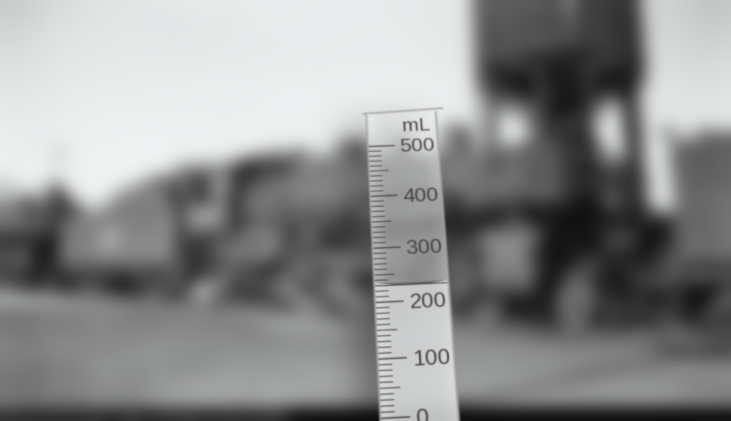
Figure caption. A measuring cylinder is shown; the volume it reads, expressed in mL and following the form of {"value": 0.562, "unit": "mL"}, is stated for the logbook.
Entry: {"value": 230, "unit": "mL"}
